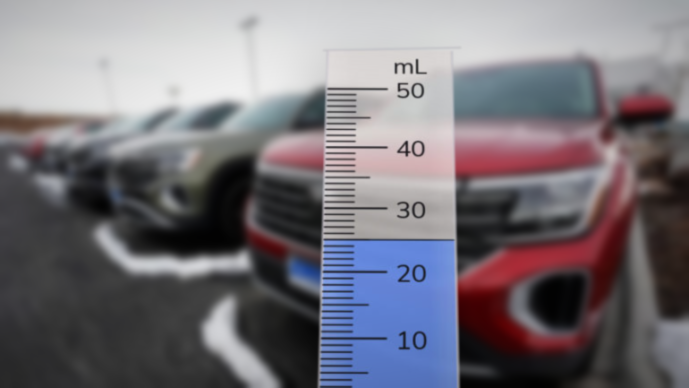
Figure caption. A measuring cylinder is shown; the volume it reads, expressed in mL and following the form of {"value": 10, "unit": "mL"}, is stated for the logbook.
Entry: {"value": 25, "unit": "mL"}
